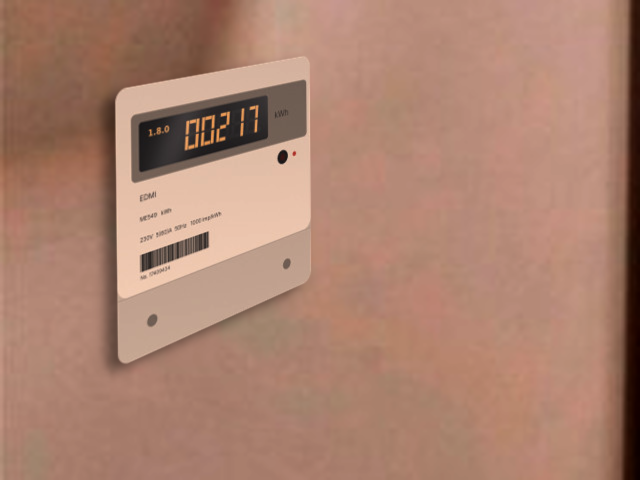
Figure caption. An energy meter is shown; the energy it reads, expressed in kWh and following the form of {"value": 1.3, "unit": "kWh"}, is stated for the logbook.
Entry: {"value": 217, "unit": "kWh"}
